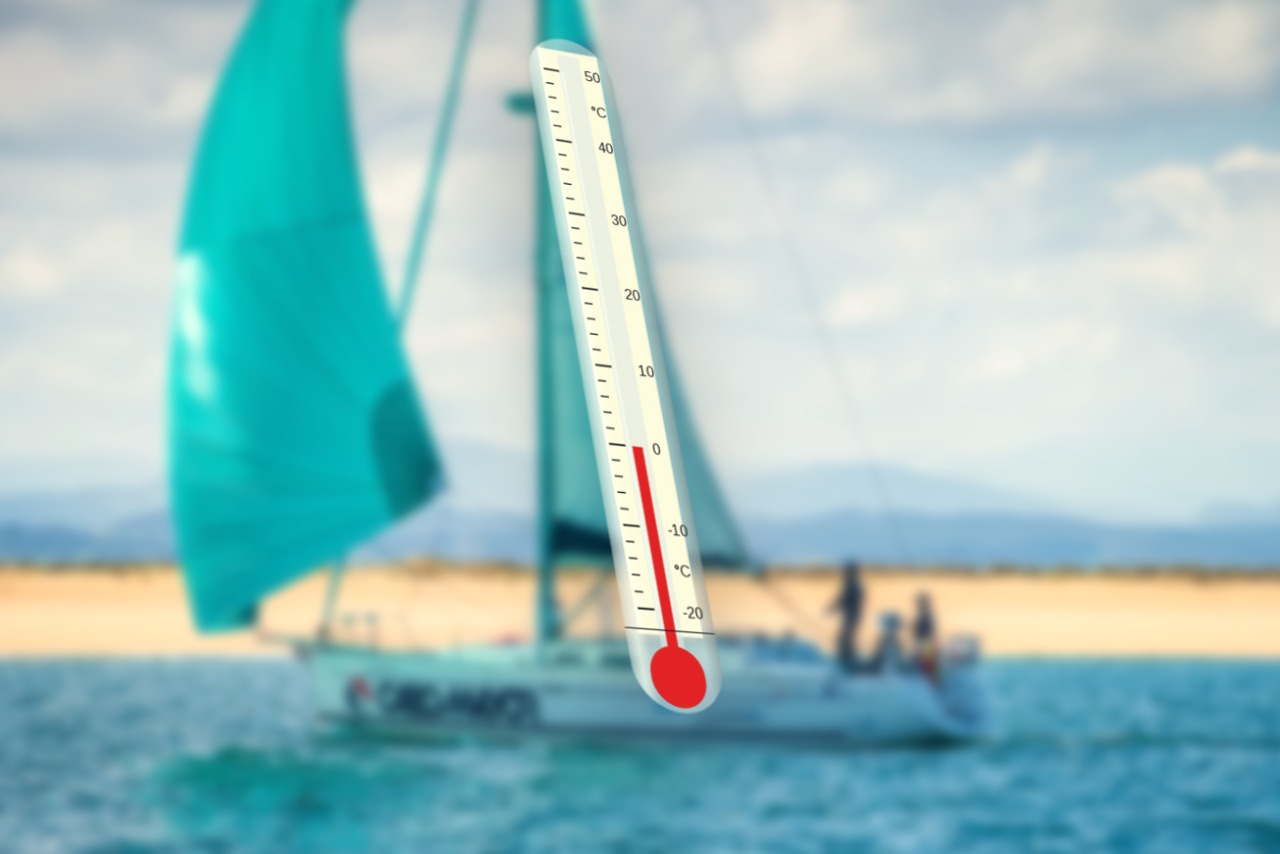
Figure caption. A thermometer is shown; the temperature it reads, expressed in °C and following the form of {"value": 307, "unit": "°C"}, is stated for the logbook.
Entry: {"value": 0, "unit": "°C"}
